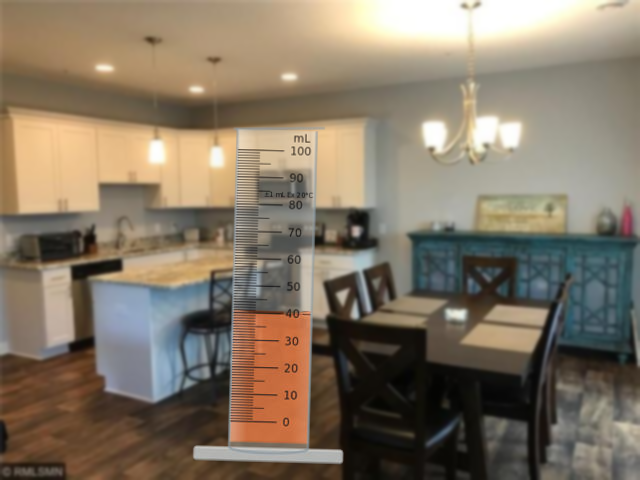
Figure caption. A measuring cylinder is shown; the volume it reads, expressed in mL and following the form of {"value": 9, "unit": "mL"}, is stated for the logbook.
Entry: {"value": 40, "unit": "mL"}
